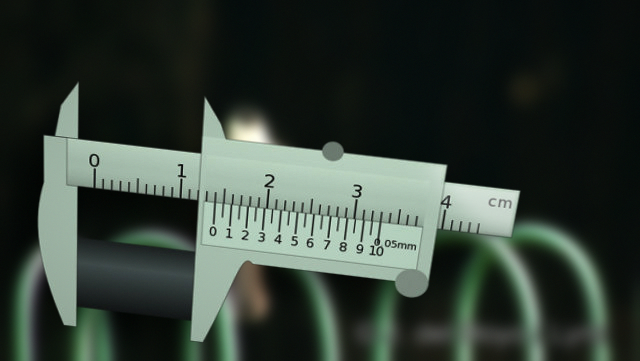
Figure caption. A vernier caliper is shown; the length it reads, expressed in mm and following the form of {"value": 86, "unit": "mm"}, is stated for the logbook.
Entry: {"value": 14.0, "unit": "mm"}
